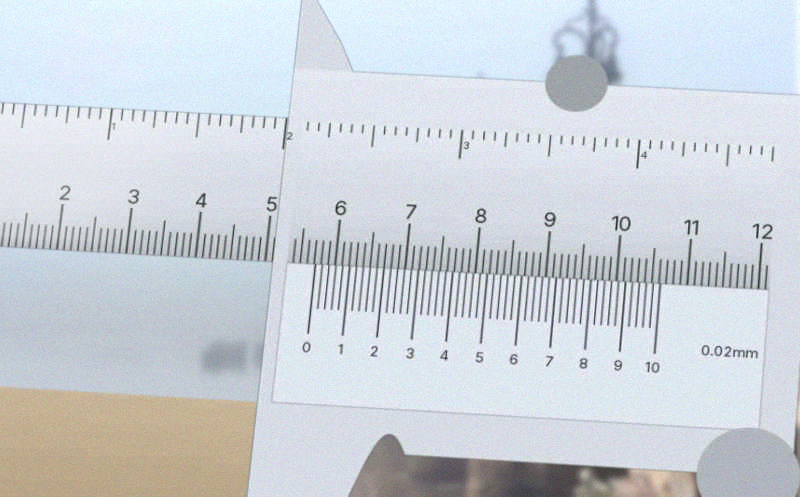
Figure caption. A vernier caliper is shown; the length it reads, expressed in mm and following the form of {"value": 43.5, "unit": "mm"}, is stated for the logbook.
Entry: {"value": 57.2, "unit": "mm"}
